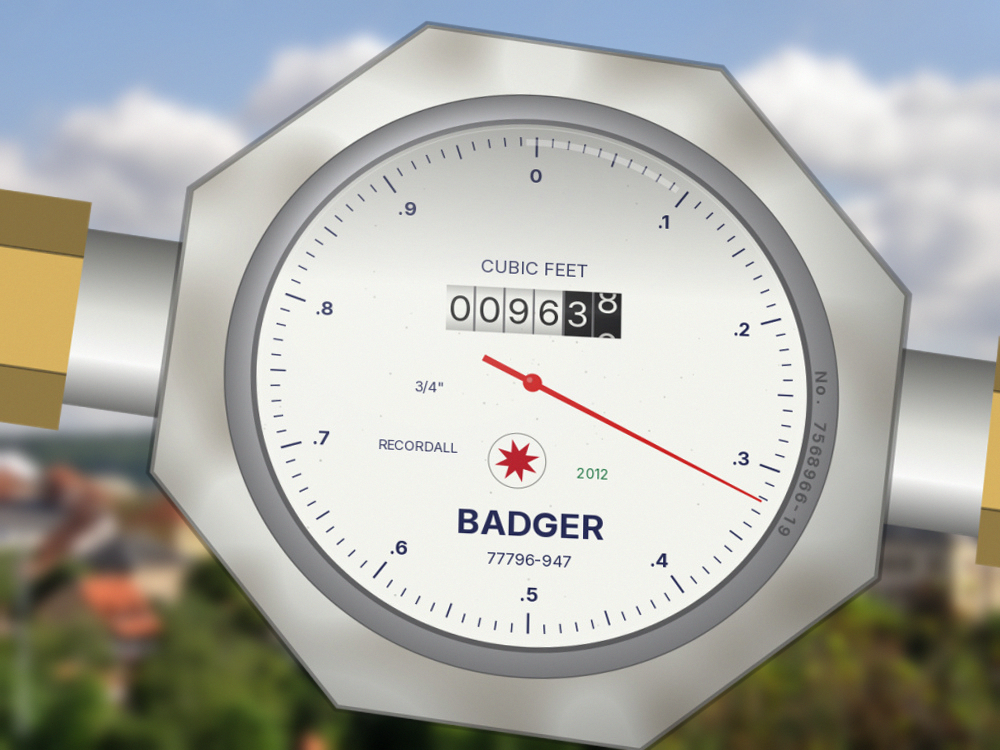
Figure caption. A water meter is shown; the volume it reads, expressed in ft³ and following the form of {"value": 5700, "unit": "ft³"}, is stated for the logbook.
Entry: {"value": 9638.32, "unit": "ft³"}
